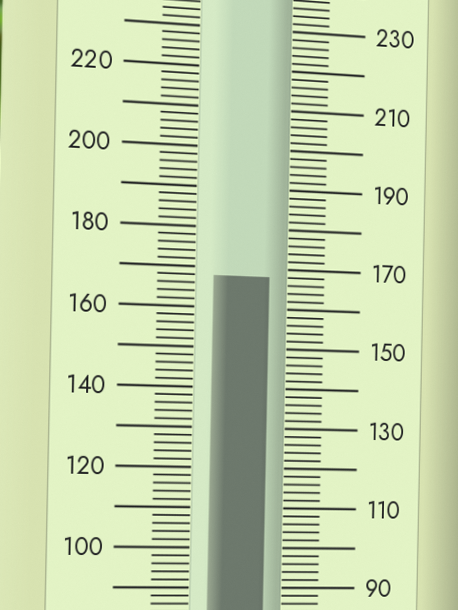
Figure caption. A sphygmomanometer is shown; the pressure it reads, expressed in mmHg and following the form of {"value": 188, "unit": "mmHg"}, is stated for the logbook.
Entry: {"value": 168, "unit": "mmHg"}
